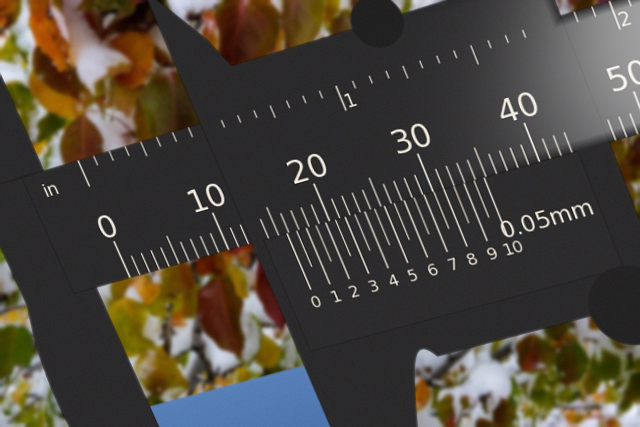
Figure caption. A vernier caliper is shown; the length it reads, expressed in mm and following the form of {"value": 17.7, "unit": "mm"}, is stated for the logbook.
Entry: {"value": 15.8, "unit": "mm"}
